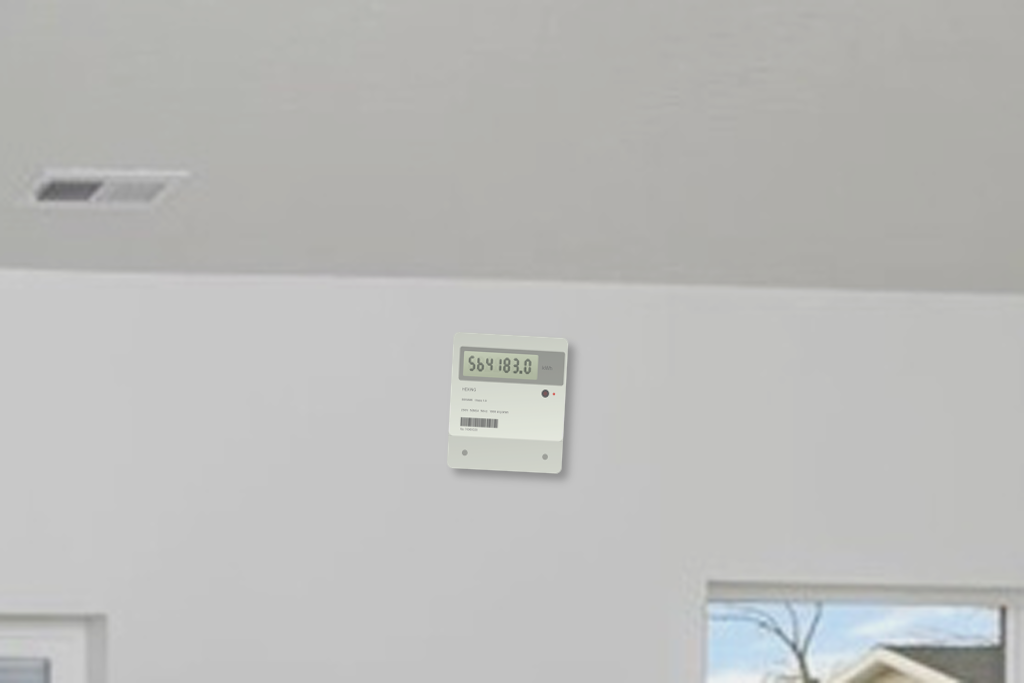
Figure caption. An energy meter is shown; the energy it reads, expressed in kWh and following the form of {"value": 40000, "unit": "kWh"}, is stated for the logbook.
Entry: {"value": 564183.0, "unit": "kWh"}
